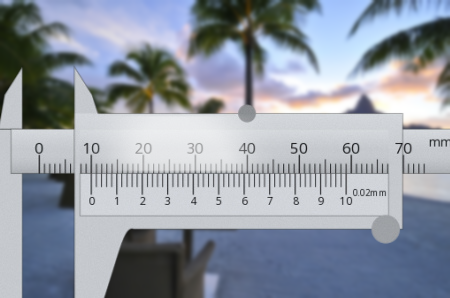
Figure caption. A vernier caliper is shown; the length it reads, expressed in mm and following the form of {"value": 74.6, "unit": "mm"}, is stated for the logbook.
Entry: {"value": 10.0, "unit": "mm"}
